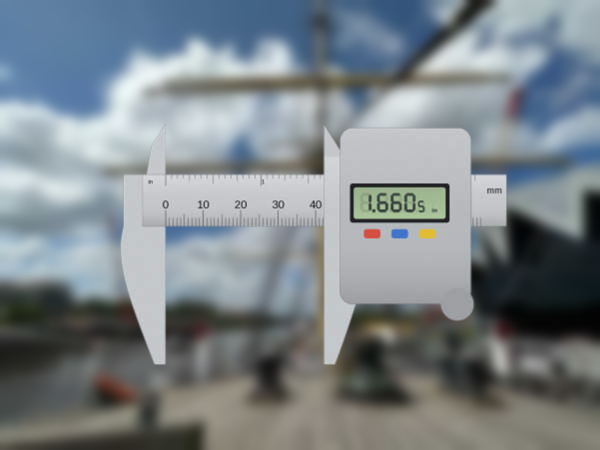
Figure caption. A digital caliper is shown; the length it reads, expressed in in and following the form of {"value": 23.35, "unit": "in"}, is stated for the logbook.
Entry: {"value": 1.6605, "unit": "in"}
